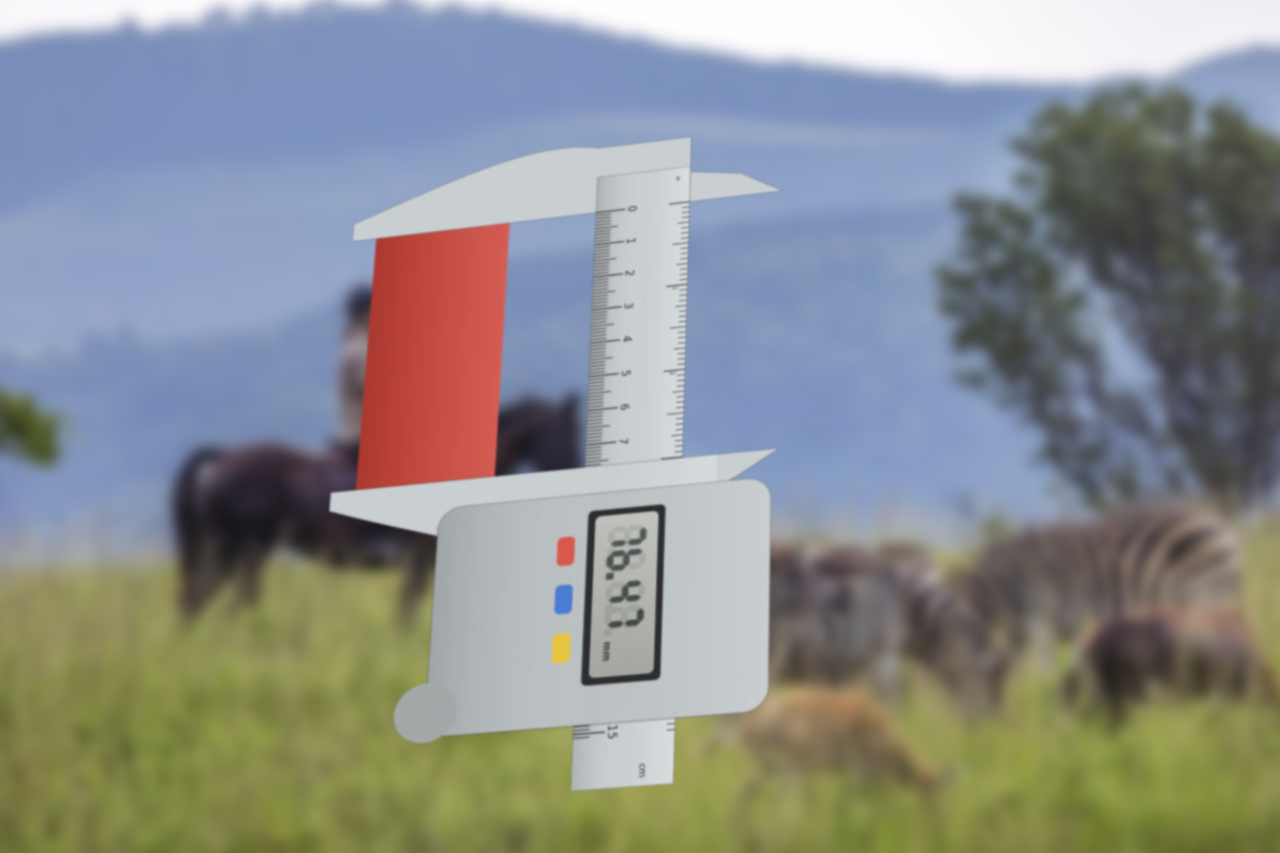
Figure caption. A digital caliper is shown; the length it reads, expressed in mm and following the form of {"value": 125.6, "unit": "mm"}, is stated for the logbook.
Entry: {"value": 76.47, "unit": "mm"}
